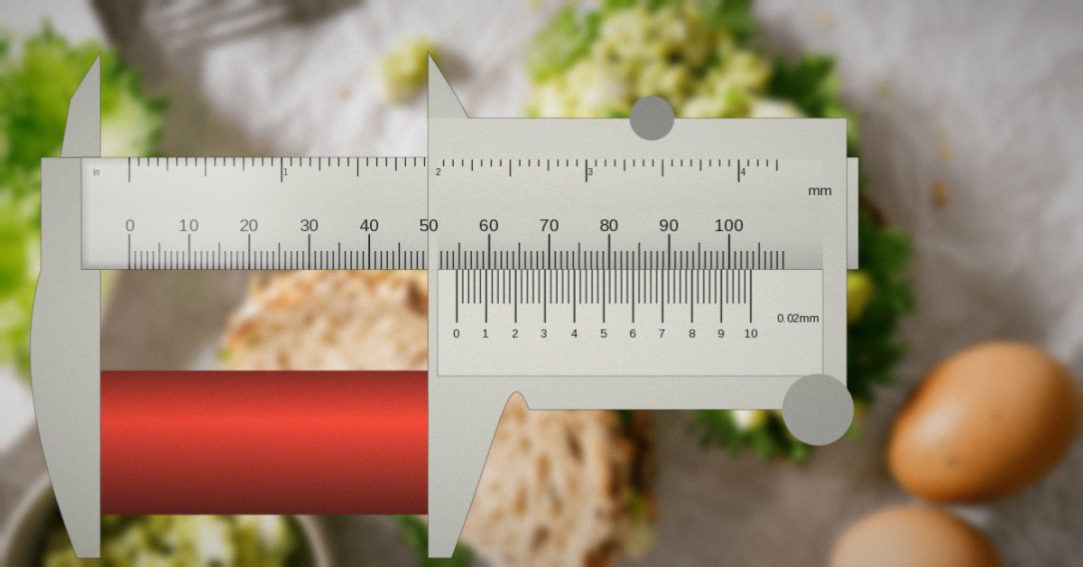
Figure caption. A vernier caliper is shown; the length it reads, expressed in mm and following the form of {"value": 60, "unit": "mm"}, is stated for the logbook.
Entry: {"value": 54.6, "unit": "mm"}
